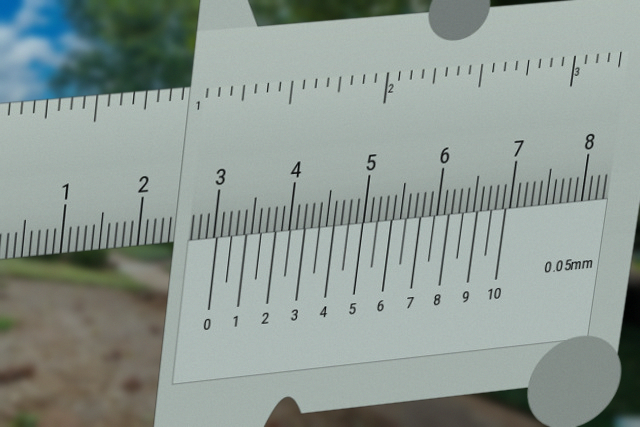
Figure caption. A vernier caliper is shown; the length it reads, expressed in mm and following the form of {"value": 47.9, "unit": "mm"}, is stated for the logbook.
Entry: {"value": 30.4, "unit": "mm"}
